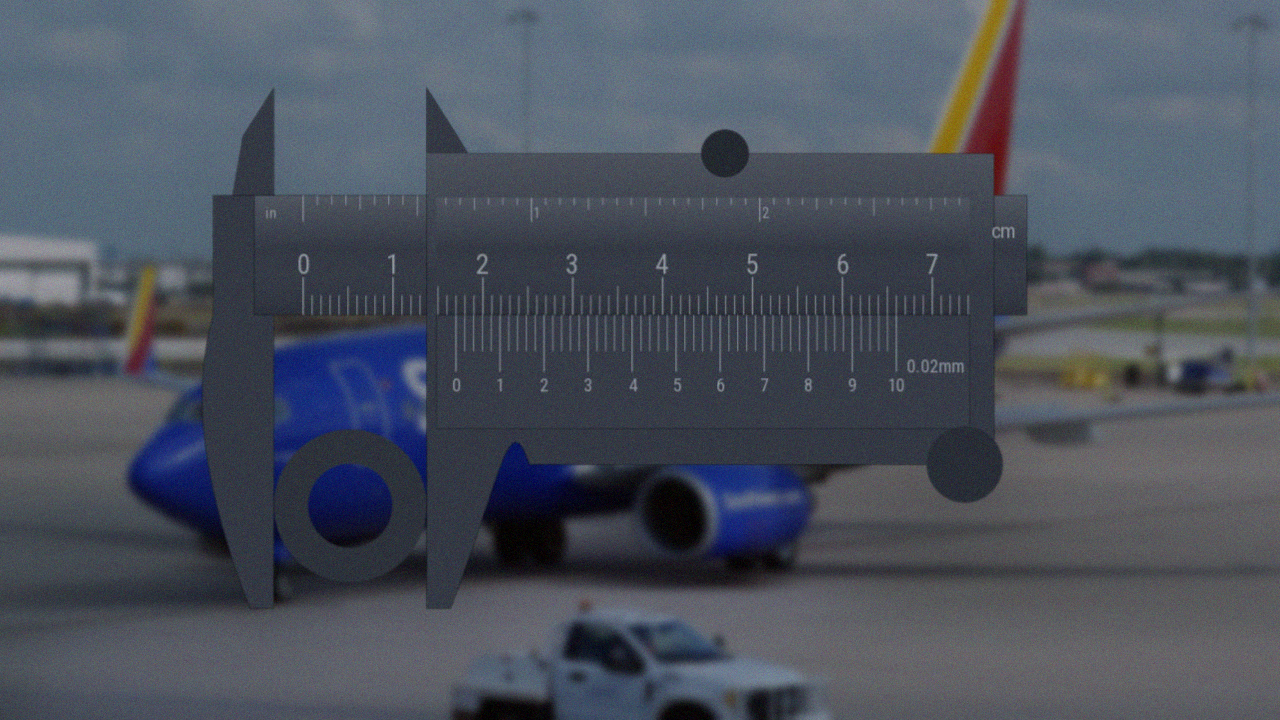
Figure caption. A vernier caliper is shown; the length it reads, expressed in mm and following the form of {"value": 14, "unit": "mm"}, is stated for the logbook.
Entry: {"value": 17.0, "unit": "mm"}
